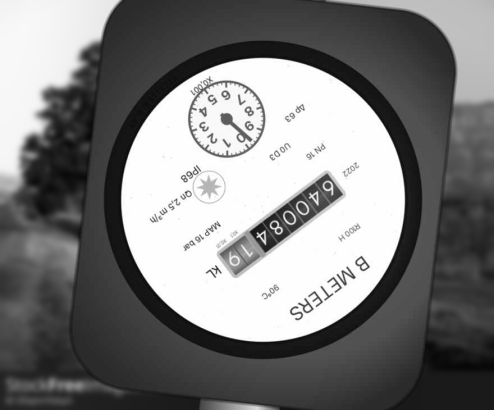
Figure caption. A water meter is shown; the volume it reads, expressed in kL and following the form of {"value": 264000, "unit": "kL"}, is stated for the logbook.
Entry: {"value": 640084.189, "unit": "kL"}
